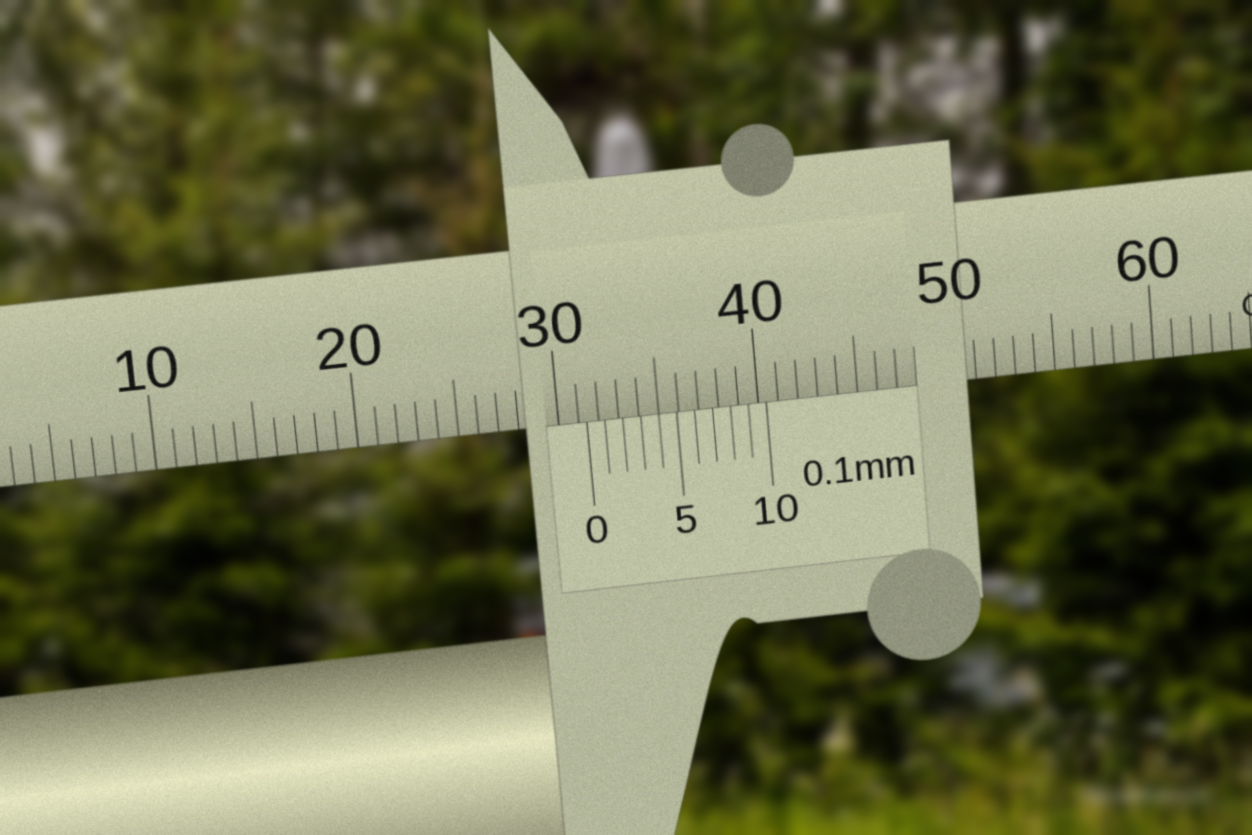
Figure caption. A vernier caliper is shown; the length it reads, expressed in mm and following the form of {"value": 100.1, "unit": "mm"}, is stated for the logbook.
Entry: {"value": 31.4, "unit": "mm"}
